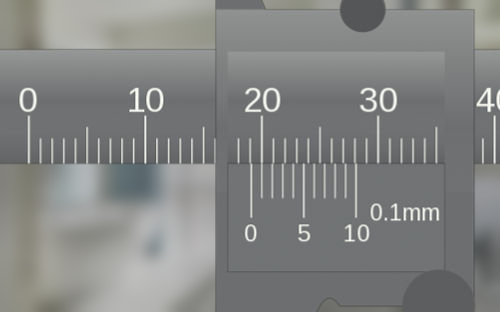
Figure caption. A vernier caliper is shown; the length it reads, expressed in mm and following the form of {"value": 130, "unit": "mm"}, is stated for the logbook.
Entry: {"value": 19.1, "unit": "mm"}
